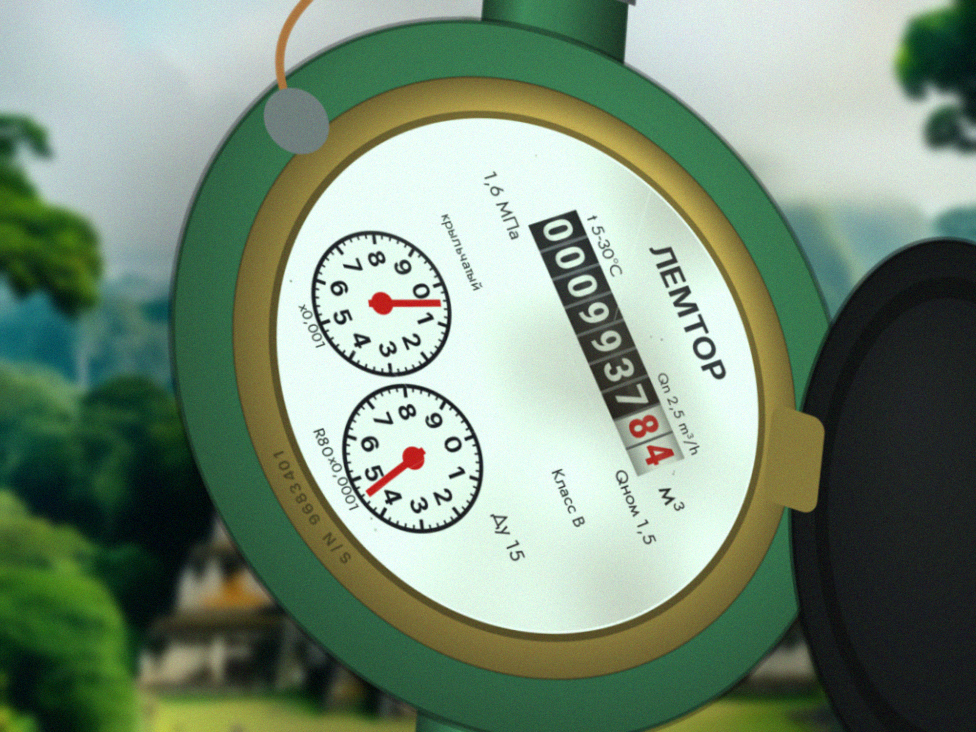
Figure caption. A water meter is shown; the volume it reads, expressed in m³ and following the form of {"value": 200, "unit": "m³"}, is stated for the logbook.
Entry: {"value": 9937.8404, "unit": "m³"}
